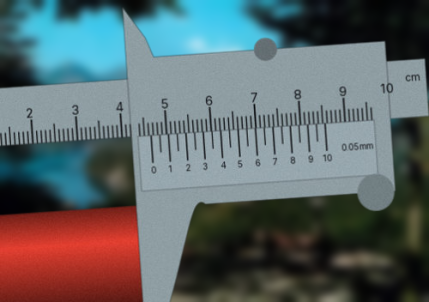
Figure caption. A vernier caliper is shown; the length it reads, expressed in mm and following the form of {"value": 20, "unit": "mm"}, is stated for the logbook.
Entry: {"value": 46.5, "unit": "mm"}
